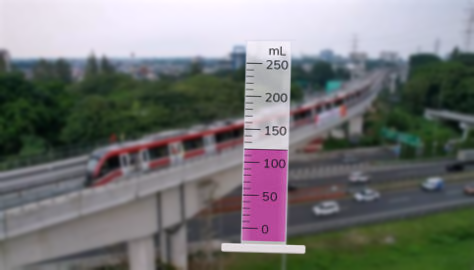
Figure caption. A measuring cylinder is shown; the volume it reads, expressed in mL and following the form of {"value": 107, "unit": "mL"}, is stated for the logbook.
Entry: {"value": 120, "unit": "mL"}
